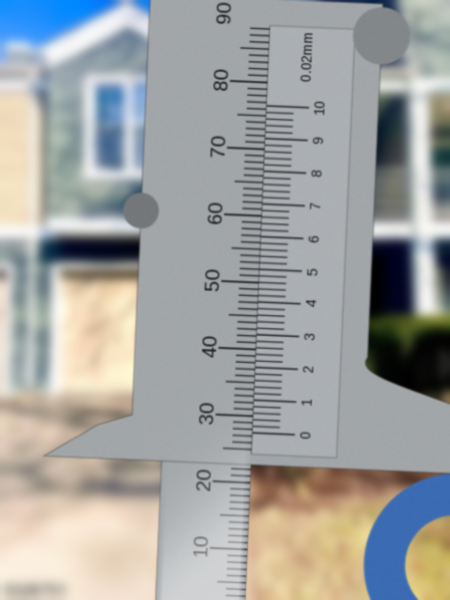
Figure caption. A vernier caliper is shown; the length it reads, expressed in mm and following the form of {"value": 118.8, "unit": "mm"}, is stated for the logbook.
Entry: {"value": 27.5, "unit": "mm"}
